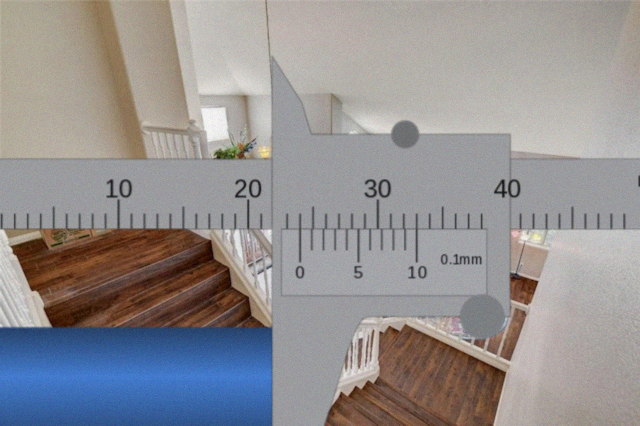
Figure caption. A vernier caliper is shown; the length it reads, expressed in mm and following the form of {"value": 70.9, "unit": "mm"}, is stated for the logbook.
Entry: {"value": 24.0, "unit": "mm"}
